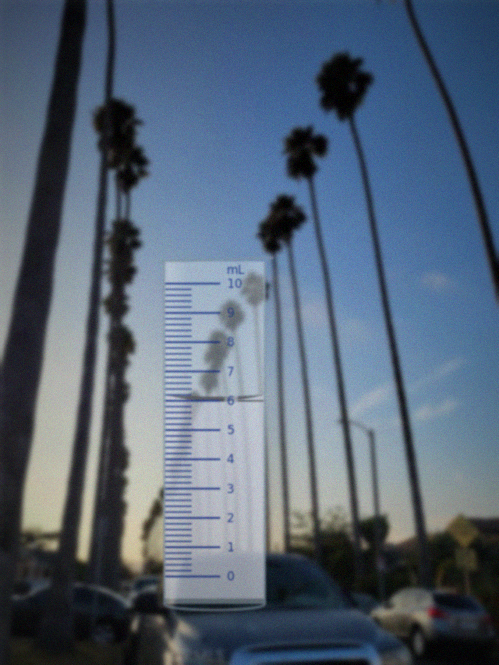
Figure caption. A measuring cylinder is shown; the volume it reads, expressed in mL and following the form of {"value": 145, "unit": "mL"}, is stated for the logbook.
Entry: {"value": 6, "unit": "mL"}
